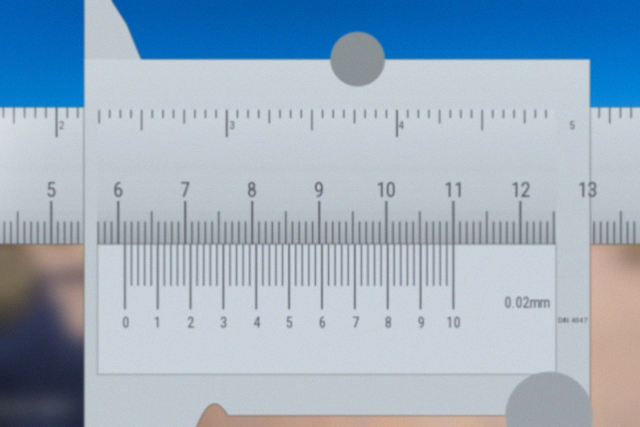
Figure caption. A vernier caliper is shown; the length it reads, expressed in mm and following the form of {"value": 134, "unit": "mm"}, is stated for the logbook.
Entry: {"value": 61.0, "unit": "mm"}
